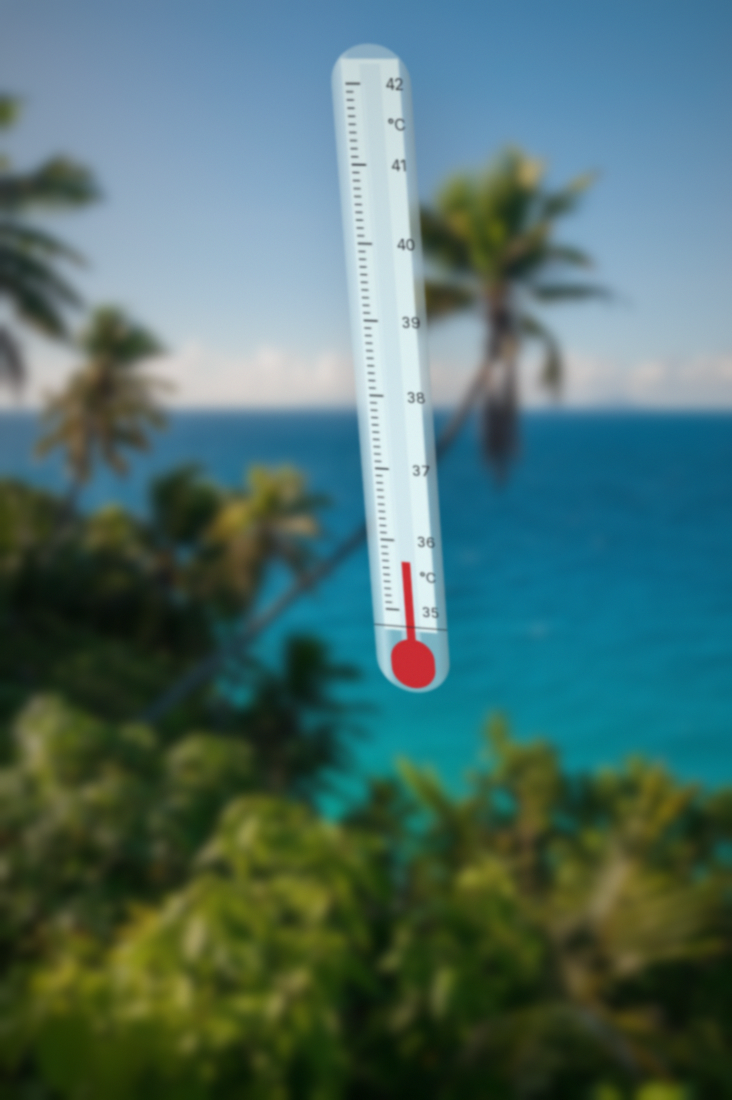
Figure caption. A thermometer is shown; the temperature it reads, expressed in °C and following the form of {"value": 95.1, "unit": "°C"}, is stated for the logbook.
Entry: {"value": 35.7, "unit": "°C"}
